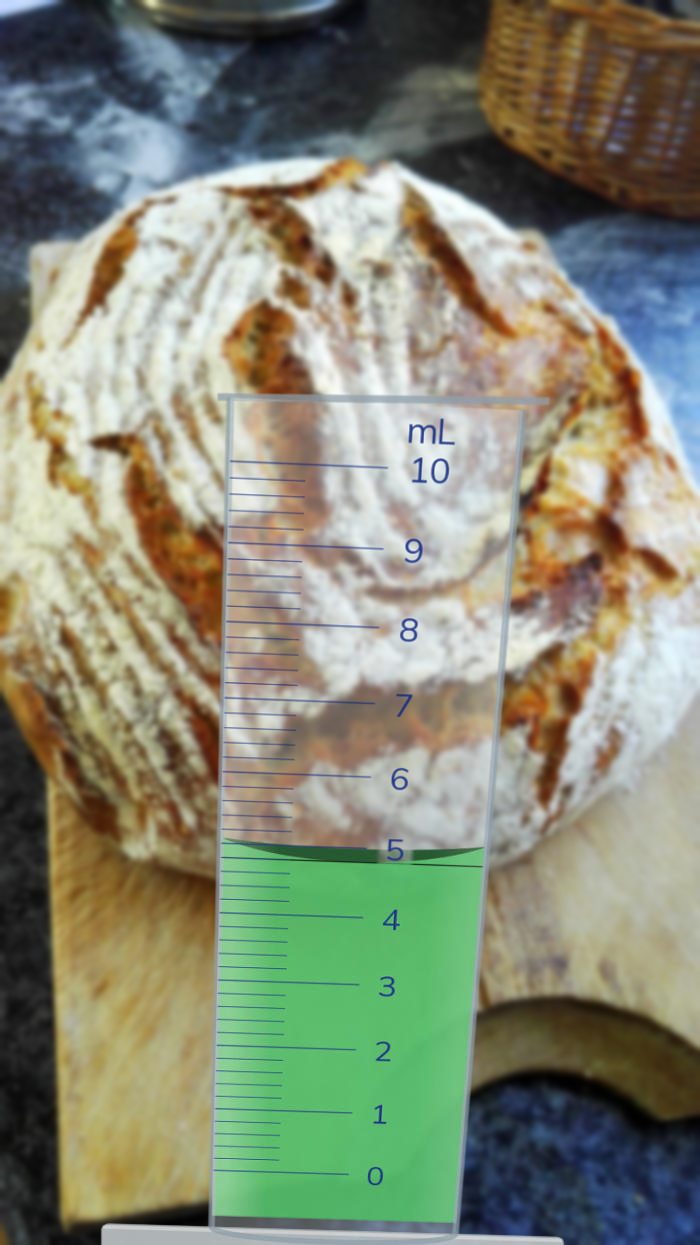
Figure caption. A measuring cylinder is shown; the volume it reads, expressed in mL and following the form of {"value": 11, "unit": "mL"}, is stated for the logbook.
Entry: {"value": 4.8, "unit": "mL"}
